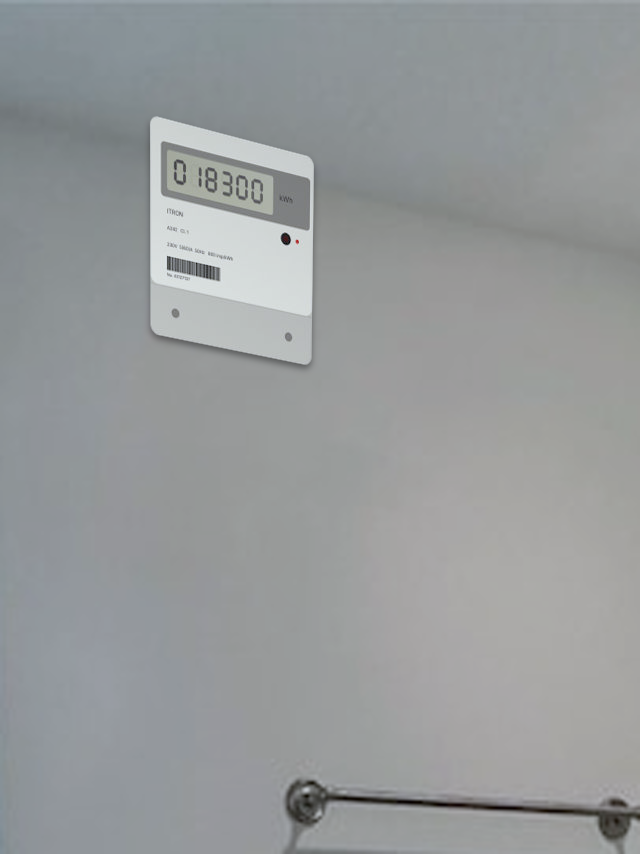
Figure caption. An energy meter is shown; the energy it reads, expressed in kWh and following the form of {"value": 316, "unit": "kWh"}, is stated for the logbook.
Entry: {"value": 18300, "unit": "kWh"}
